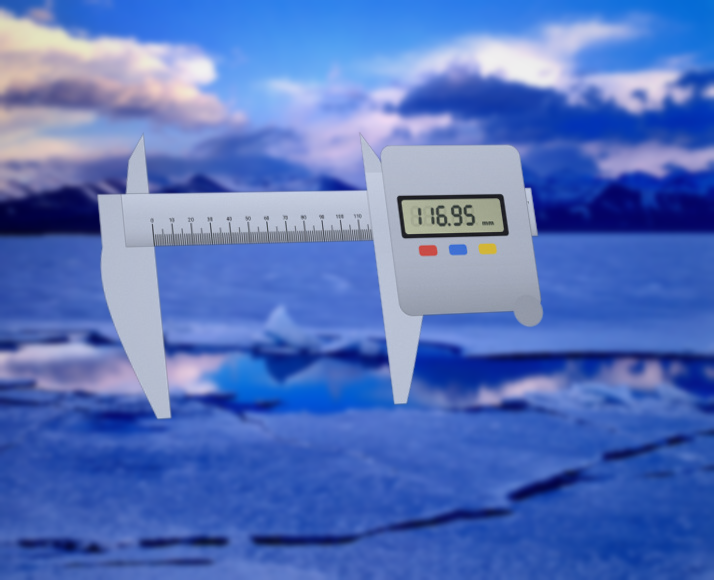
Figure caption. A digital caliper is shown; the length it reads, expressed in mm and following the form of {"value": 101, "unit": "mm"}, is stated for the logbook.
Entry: {"value": 116.95, "unit": "mm"}
